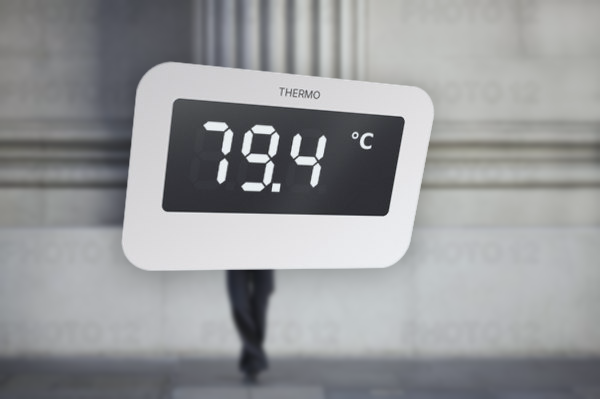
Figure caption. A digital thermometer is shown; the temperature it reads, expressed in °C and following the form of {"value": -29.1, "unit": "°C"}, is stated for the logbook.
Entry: {"value": 79.4, "unit": "°C"}
